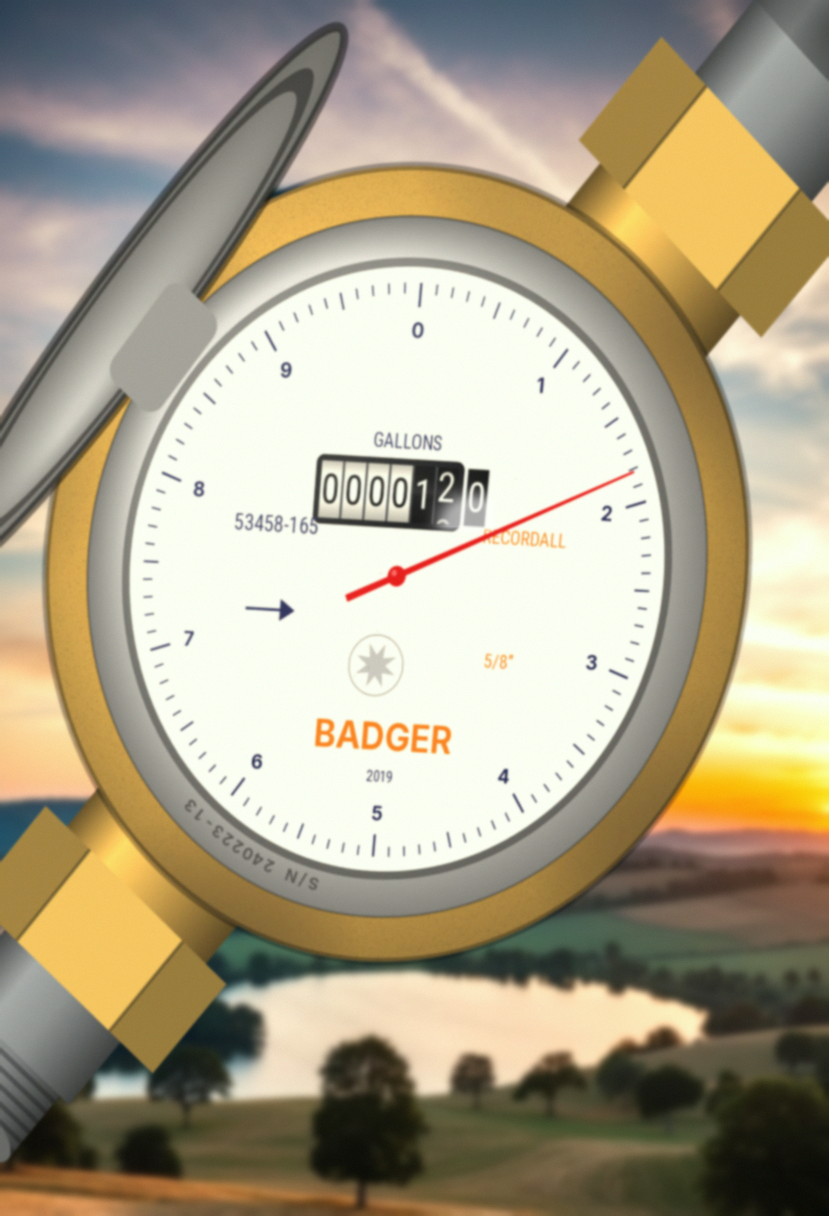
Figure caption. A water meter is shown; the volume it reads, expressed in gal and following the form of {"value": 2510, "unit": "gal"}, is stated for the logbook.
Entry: {"value": 121.8, "unit": "gal"}
